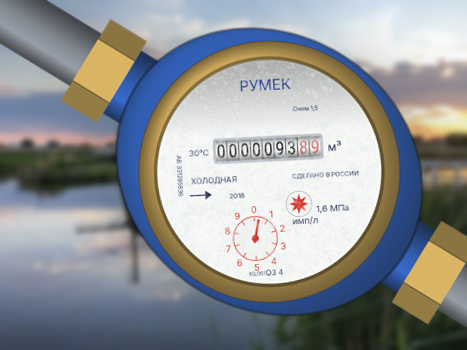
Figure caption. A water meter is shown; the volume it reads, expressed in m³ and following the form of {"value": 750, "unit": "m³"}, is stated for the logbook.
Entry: {"value": 93.890, "unit": "m³"}
